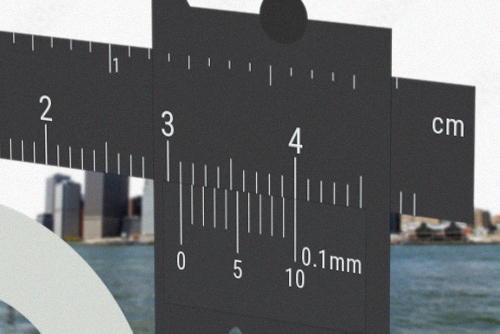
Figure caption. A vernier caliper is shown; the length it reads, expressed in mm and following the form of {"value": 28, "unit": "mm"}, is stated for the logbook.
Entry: {"value": 31.0, "unit": "mm"}
